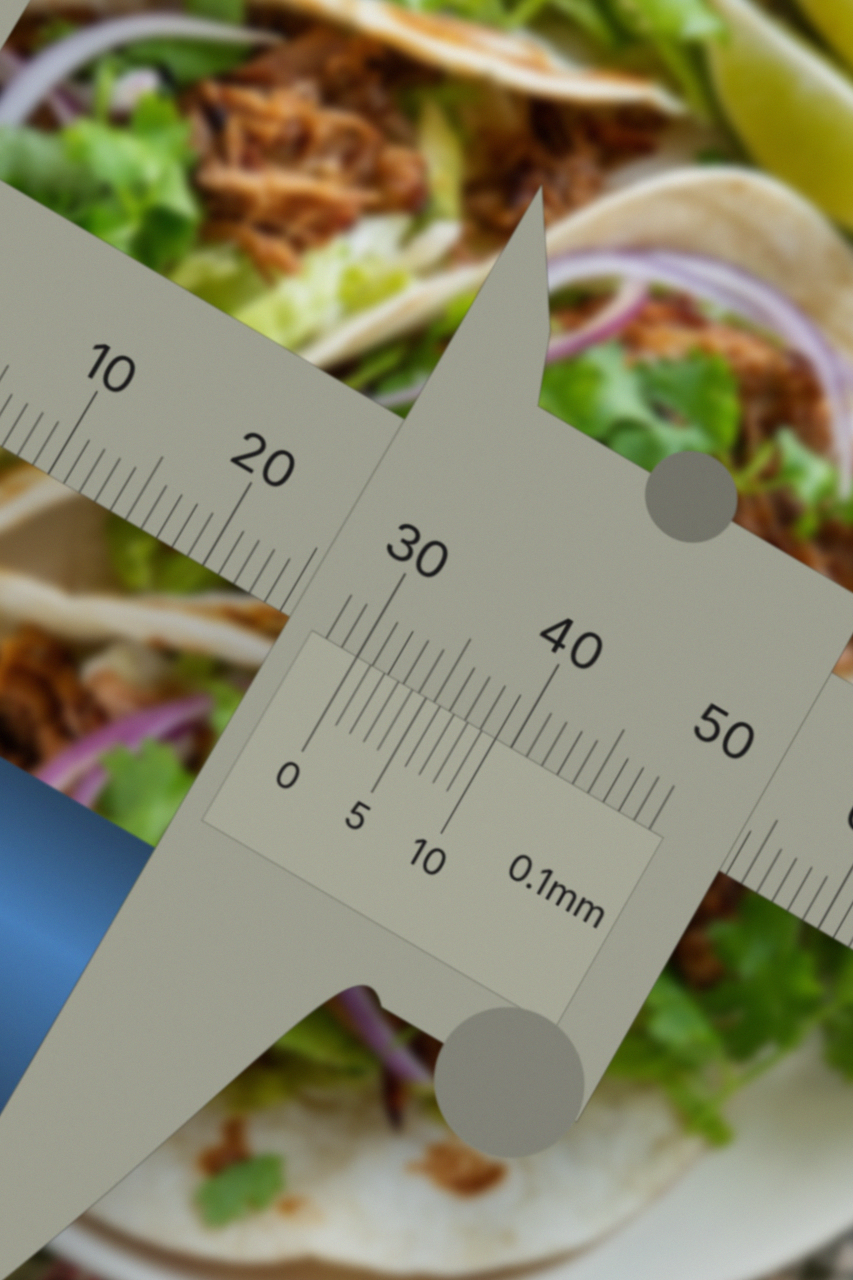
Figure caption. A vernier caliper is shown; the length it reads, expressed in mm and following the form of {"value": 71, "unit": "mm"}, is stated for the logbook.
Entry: {"value": 30.0, "unit": "mm"}
